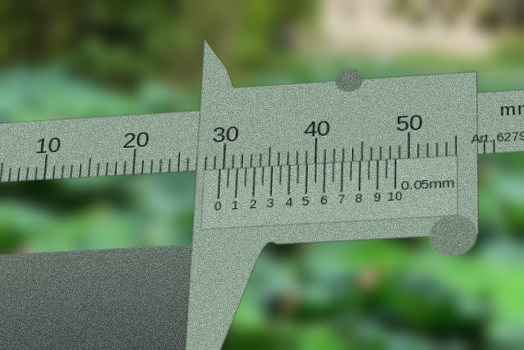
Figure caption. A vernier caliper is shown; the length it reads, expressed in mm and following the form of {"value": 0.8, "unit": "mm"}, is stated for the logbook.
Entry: {"value": 29.6, "unit": "mm"}
